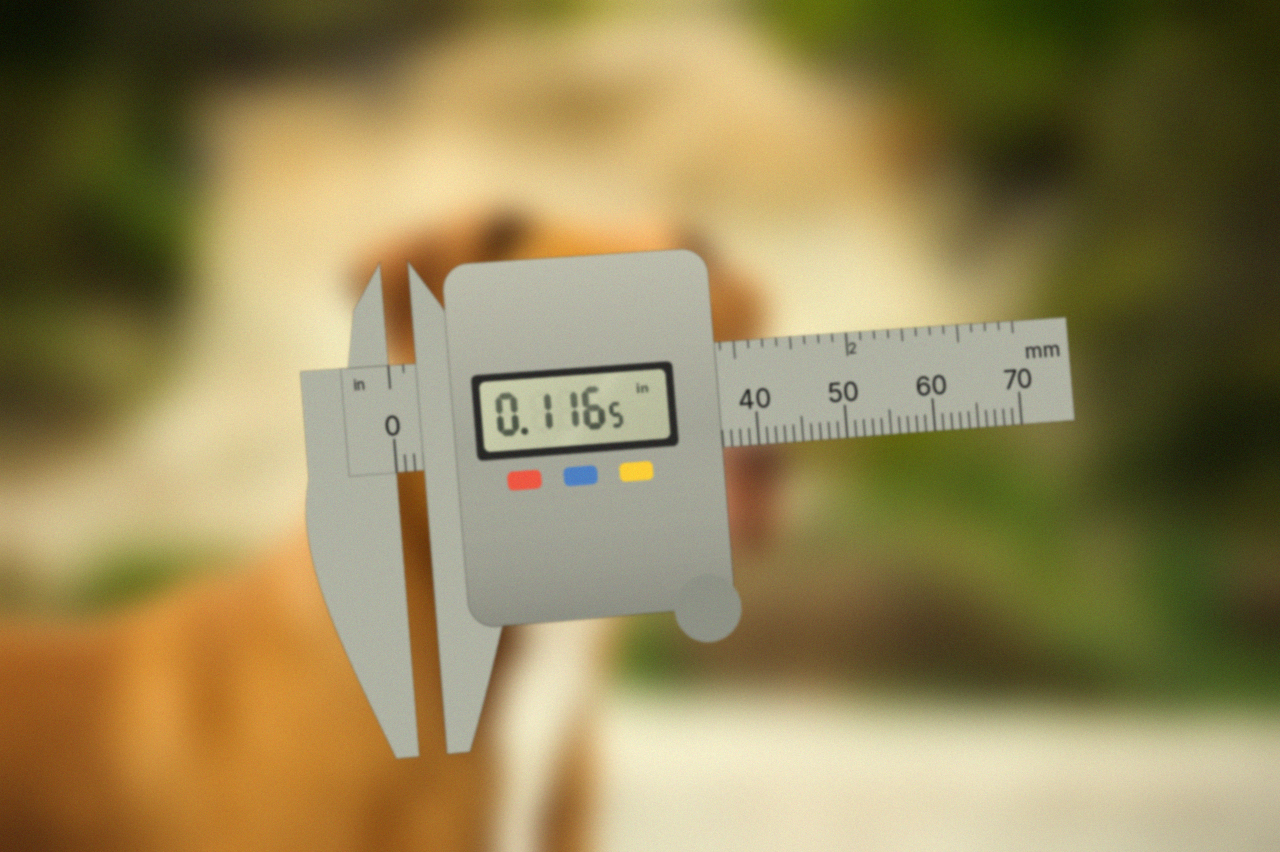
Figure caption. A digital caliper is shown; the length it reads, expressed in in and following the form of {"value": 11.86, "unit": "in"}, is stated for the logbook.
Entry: {"value": 0.1165, "unit": "in"}
